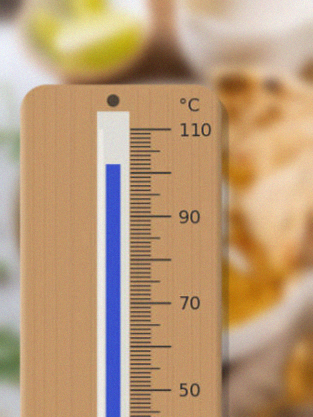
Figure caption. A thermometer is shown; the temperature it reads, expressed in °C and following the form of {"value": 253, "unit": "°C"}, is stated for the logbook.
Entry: {"value": 102, "unit": "°C"}
